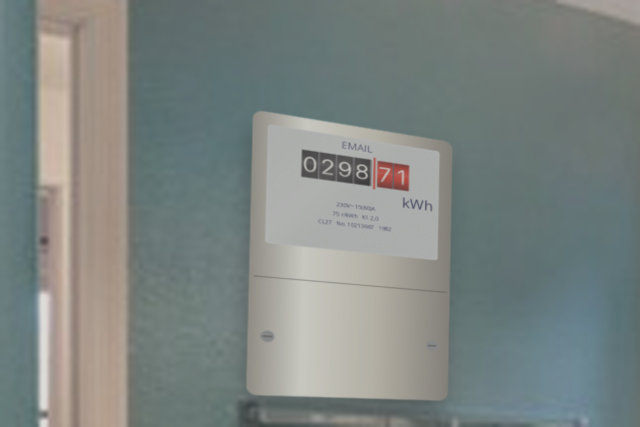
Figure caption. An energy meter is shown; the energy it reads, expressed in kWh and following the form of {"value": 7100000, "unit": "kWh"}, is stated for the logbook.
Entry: {"value": 298.71, "unit": "kWh"}
